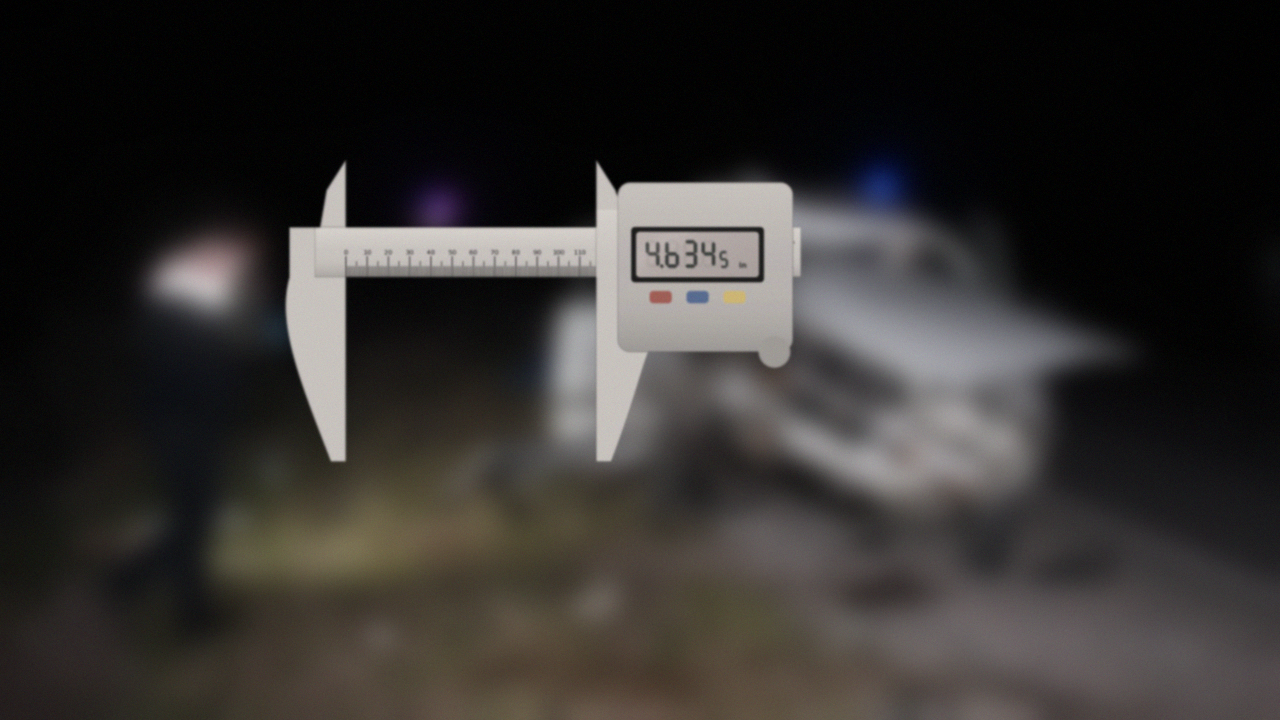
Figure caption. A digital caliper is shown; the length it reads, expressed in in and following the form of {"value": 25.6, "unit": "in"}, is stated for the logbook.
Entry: {"value": 4.6345, "unit": "in"}
